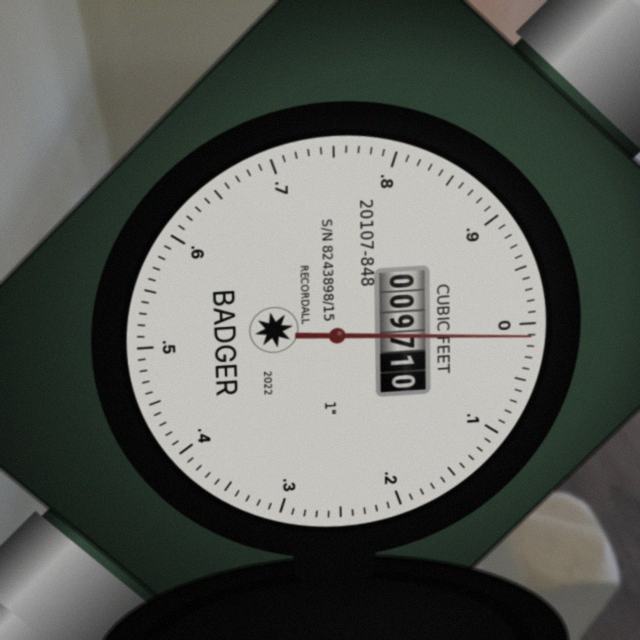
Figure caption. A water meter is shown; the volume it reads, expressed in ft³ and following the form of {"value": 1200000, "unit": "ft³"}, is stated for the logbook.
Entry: {"value": 9710.01, "unit": "ft³"}
